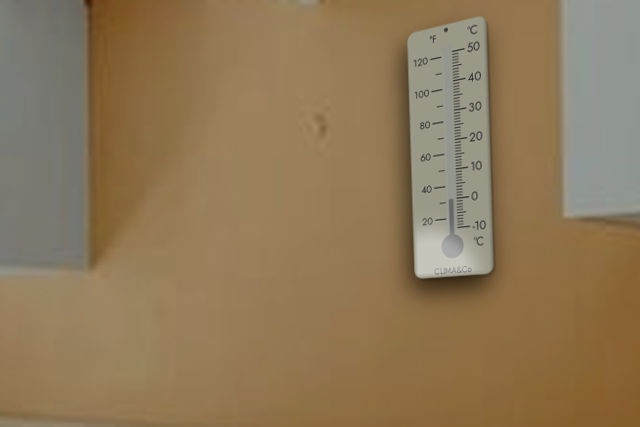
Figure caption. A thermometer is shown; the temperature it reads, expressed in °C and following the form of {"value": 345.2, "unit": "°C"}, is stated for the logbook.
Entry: {"value": 0, "unit": "°C"}
